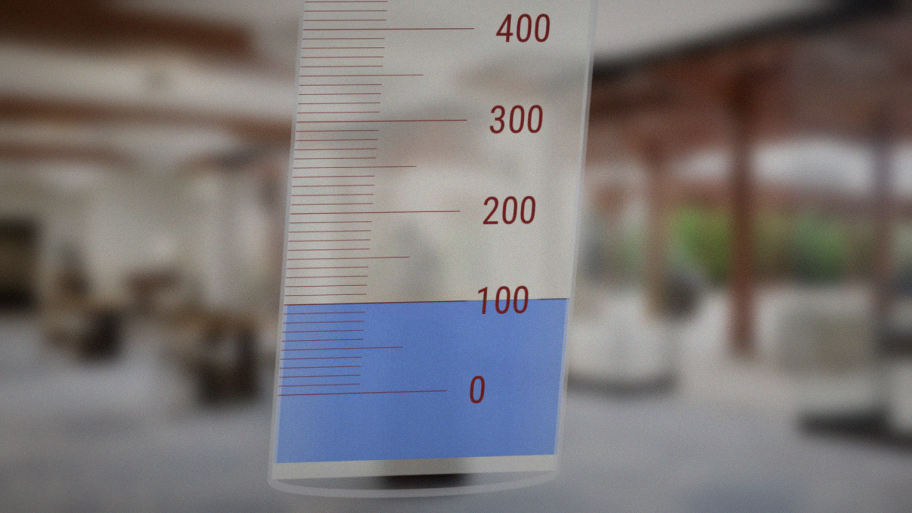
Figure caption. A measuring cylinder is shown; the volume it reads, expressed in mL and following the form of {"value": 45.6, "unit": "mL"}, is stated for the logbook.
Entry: {"value": 100, "unit": "mL"}
